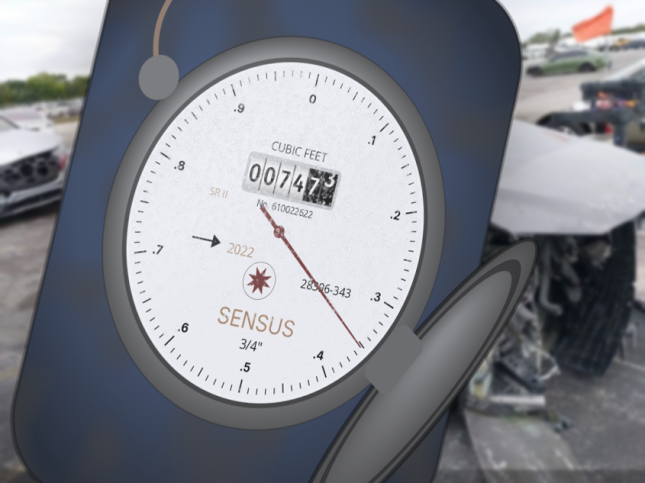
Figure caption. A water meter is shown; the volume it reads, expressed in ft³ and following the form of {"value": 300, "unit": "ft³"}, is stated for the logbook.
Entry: {"value": 7473.35, "unit": "ft³"}
